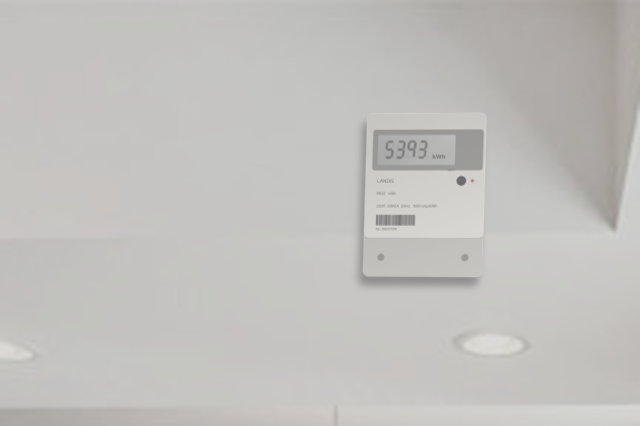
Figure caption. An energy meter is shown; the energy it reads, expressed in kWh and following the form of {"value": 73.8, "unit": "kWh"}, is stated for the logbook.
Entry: {"value": 5393, "unit": "kWh"}
